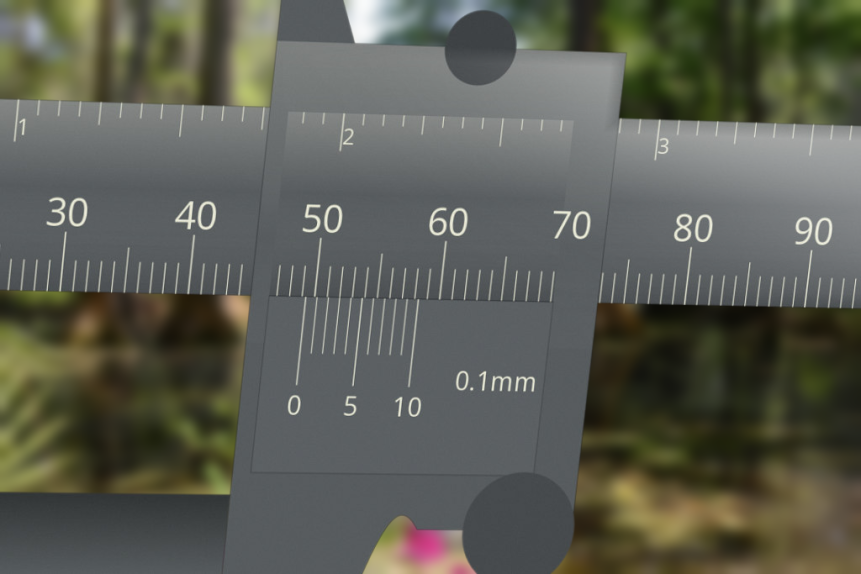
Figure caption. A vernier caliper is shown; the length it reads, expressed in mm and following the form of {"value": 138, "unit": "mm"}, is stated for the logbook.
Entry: {"value": 49.3, "unit": "mm"}
